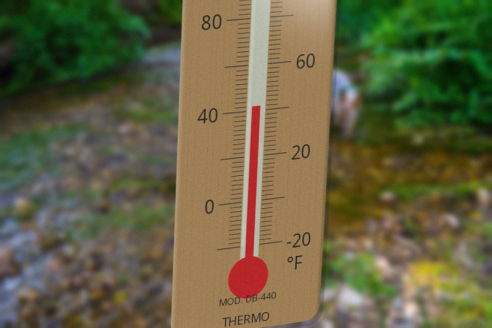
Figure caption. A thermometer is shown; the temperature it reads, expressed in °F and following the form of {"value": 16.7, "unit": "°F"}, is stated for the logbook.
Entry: {"value": 42, "unit": "°F"}
